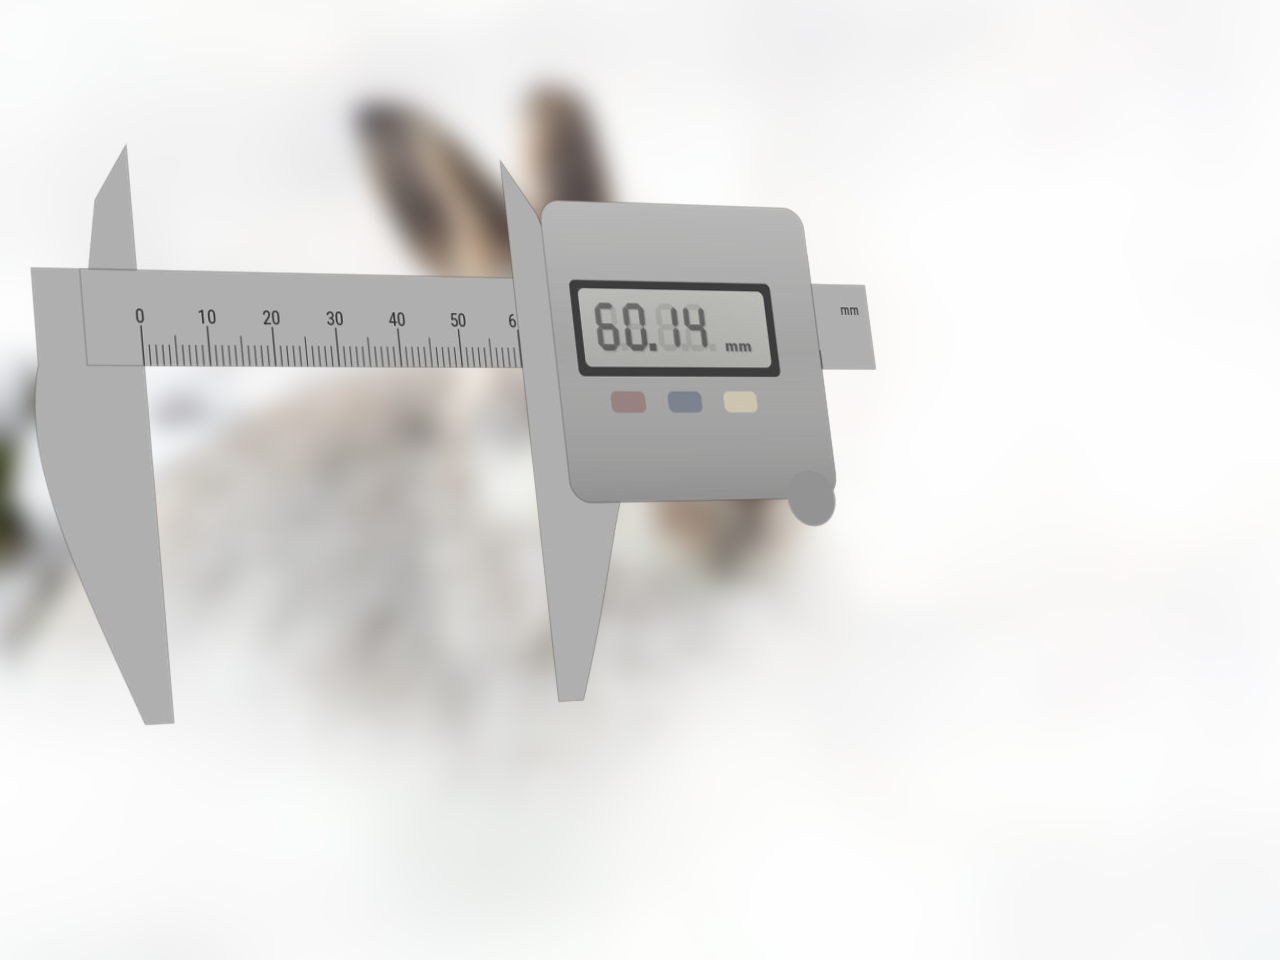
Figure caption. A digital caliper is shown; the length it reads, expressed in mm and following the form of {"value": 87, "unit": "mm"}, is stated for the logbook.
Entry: {"value": 60.14, "unit": "mm"}
